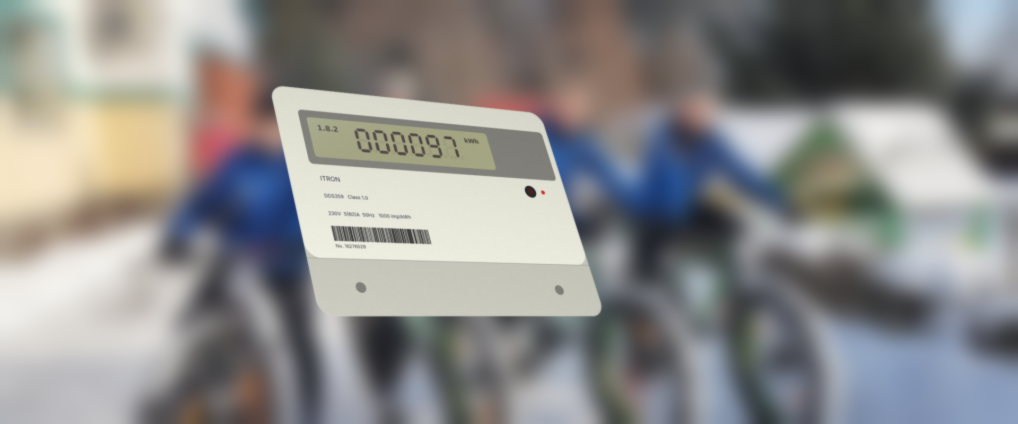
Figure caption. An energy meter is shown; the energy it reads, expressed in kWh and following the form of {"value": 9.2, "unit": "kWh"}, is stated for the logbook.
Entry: {"value": 97, "unit": "kWh"}
